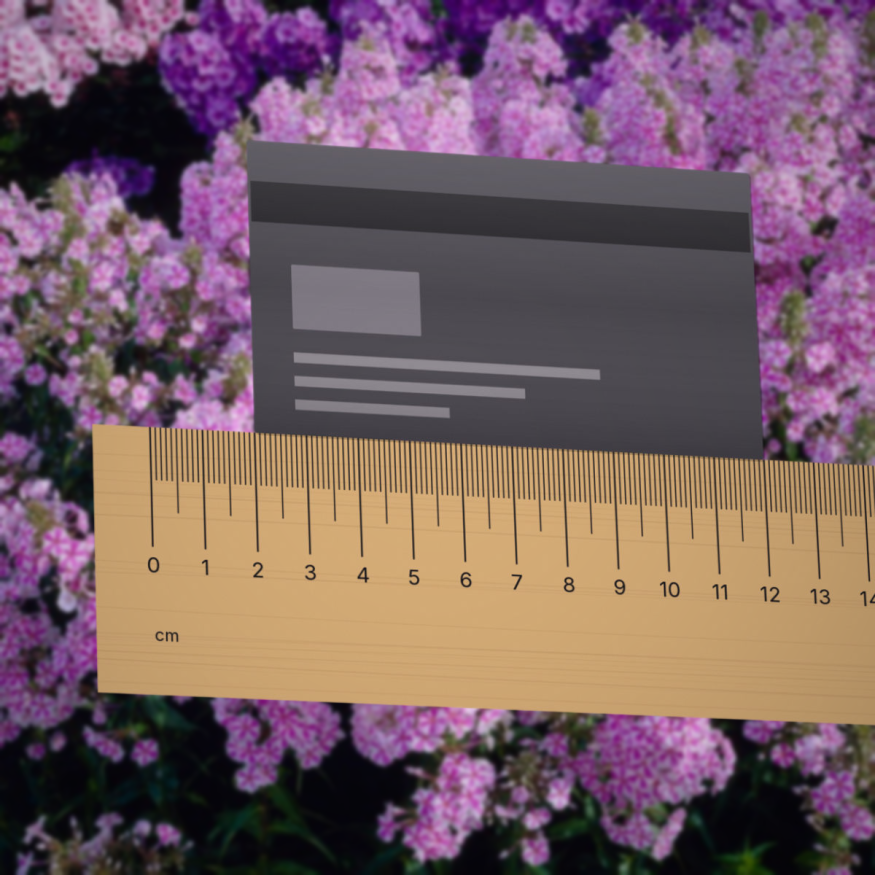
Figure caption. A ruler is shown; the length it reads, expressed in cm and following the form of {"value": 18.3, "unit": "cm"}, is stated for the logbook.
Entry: {"value": 10, "unit": "cm"}
